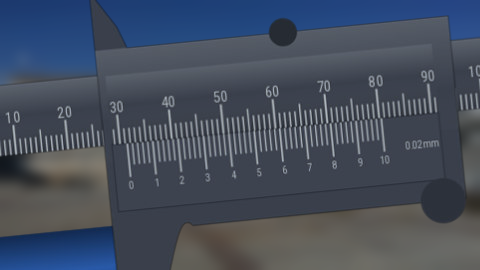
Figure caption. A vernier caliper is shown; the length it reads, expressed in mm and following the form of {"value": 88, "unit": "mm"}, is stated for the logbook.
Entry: {"value": 31.4, "unit": "mm"}
